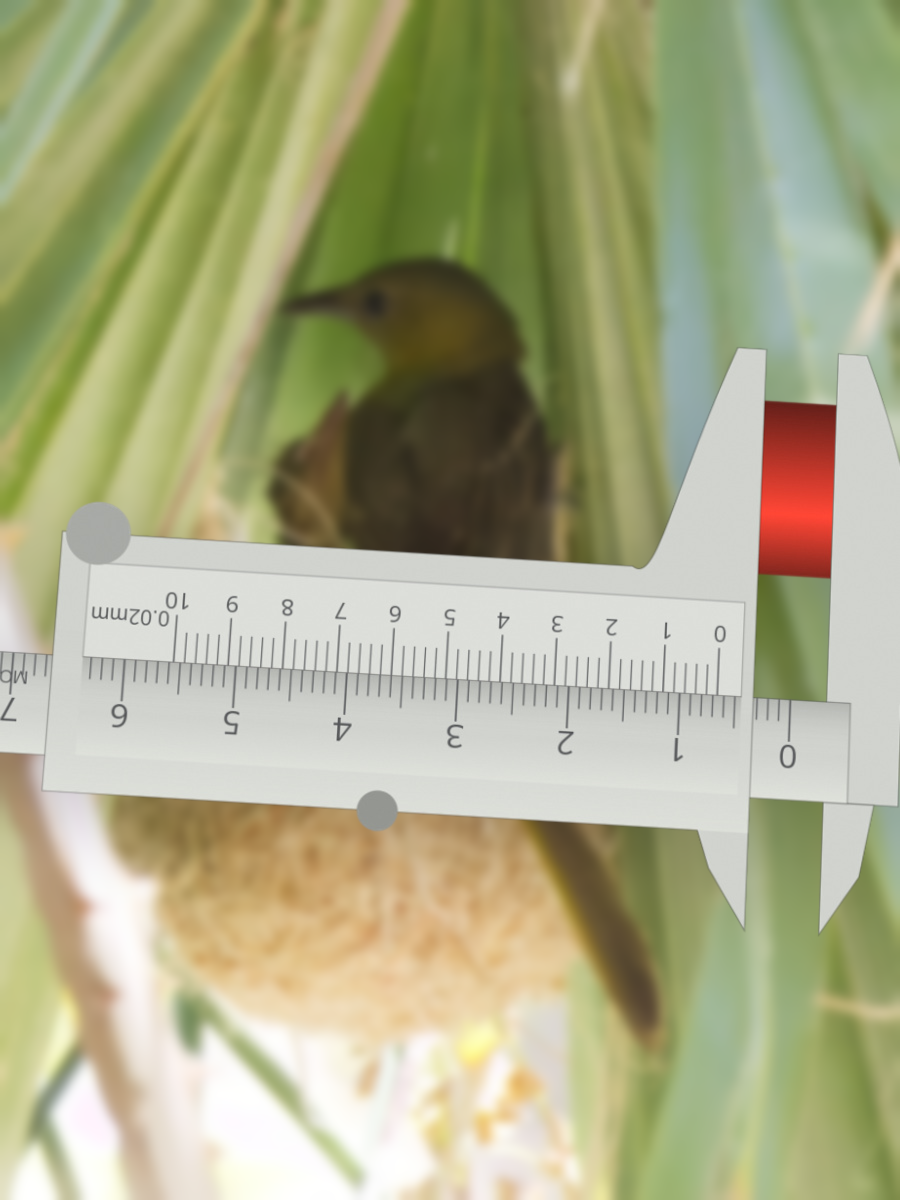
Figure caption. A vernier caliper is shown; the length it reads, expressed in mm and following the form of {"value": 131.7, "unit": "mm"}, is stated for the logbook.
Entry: {"value": 6.6, "unit": "mm"}
